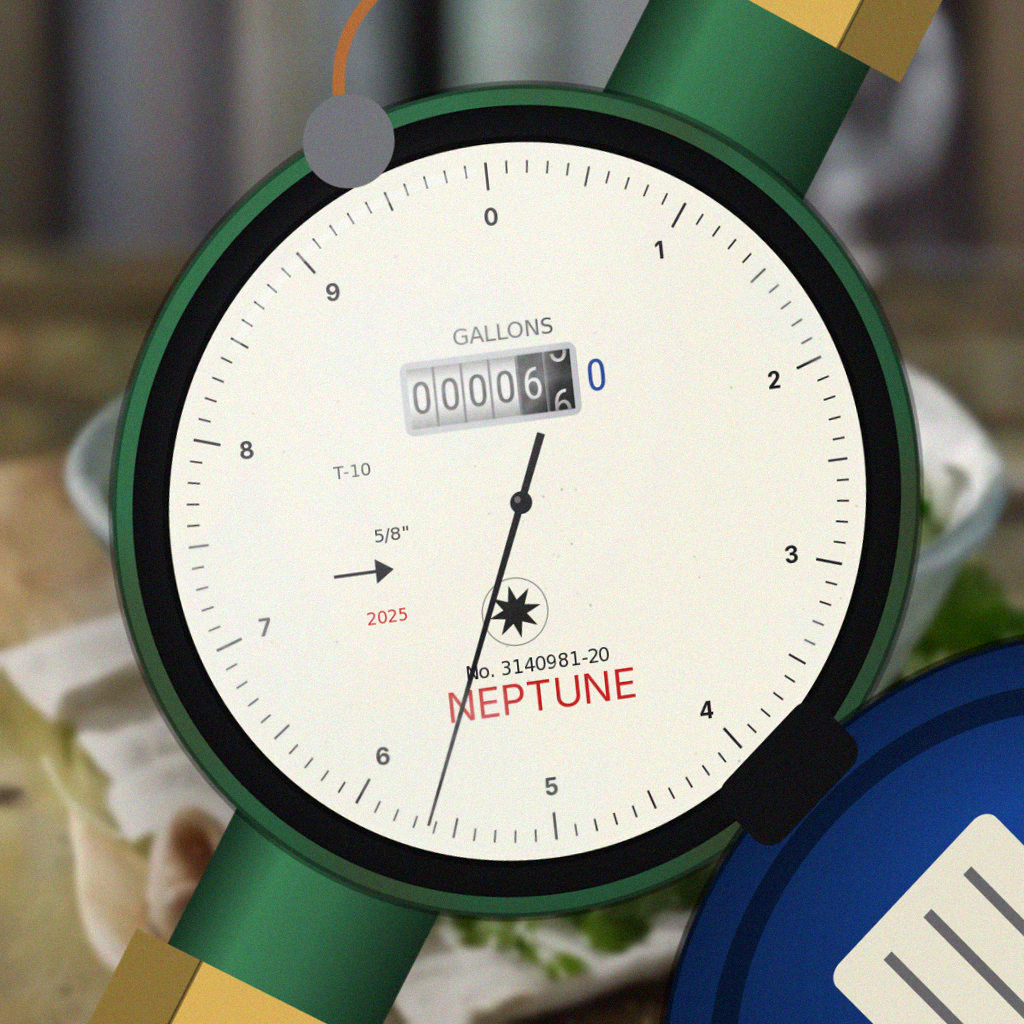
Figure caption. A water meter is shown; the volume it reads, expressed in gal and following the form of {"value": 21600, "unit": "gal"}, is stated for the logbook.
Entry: {"value": 655.6, "unit": "gal"}
